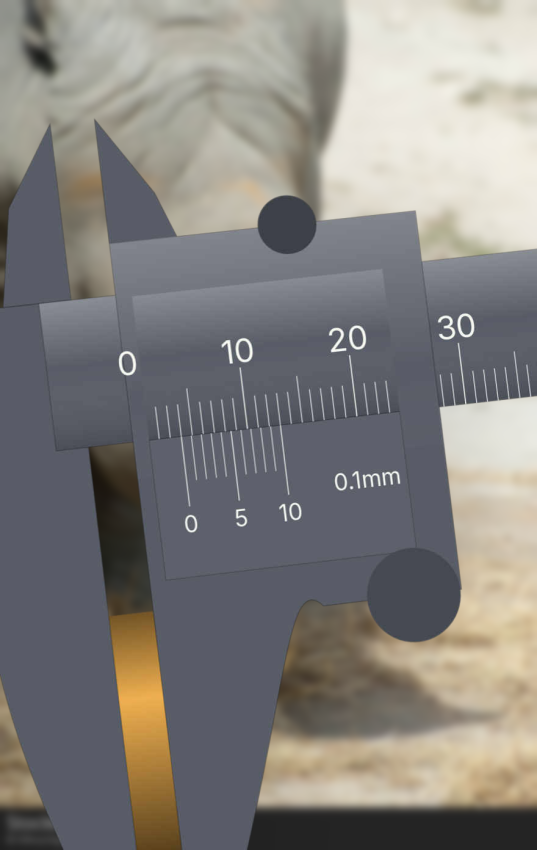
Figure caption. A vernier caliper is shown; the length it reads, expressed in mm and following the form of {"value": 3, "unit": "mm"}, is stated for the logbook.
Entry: {"value": 4.0, "unit": "mm"}
